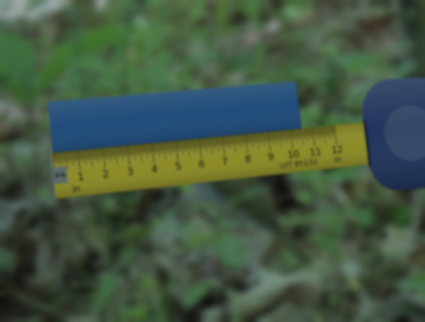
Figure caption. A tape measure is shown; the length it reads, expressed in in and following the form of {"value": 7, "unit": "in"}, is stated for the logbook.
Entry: {"value": 10.5, "unit": "in"}
